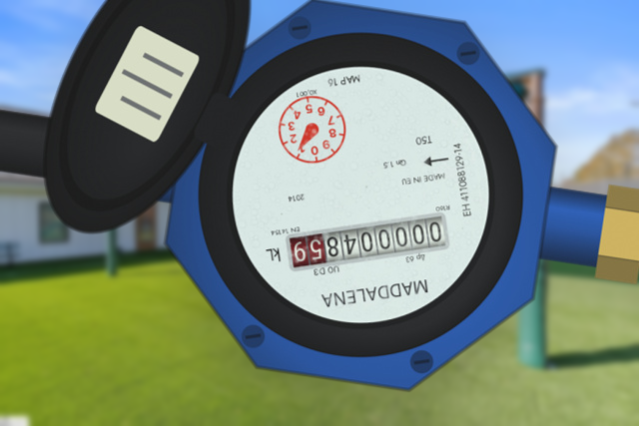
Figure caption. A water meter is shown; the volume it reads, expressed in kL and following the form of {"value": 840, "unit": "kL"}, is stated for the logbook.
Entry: {"value": 48.591, "unit": "kL"}
